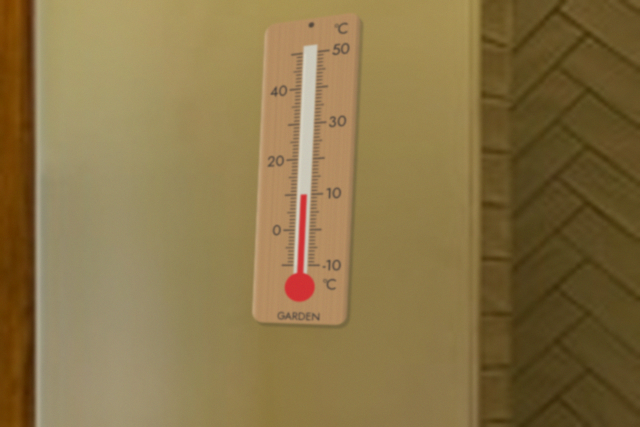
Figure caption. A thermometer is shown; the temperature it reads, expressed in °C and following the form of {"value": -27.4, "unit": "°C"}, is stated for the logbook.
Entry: {"value": 10, "unit": "°C"}
